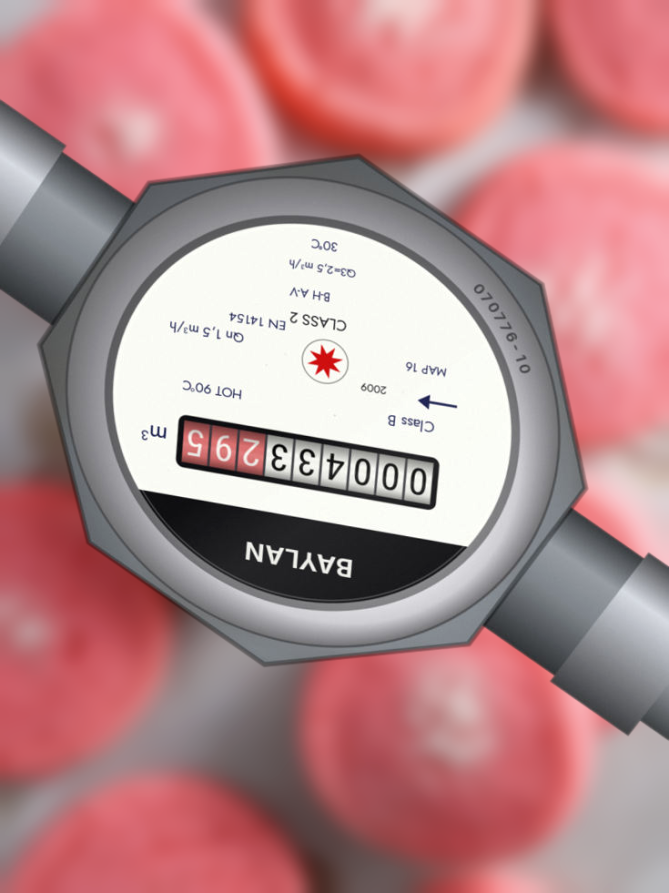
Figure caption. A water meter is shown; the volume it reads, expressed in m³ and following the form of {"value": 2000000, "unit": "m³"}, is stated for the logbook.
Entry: {"value": 433.295, "unit": "m³"}
